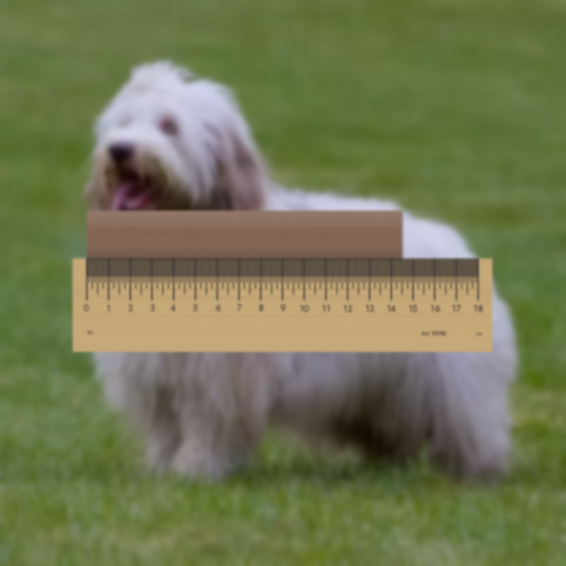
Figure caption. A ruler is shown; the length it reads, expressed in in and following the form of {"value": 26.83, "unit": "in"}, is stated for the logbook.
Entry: {"value": 14.5, "unit": "in"}
